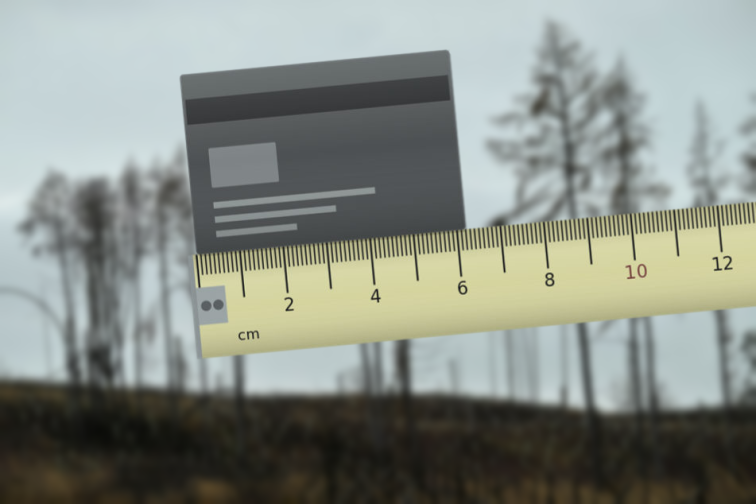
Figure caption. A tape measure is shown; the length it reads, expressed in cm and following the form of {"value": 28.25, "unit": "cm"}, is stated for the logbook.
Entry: {"value": 6.2, "unit": "cm"}
